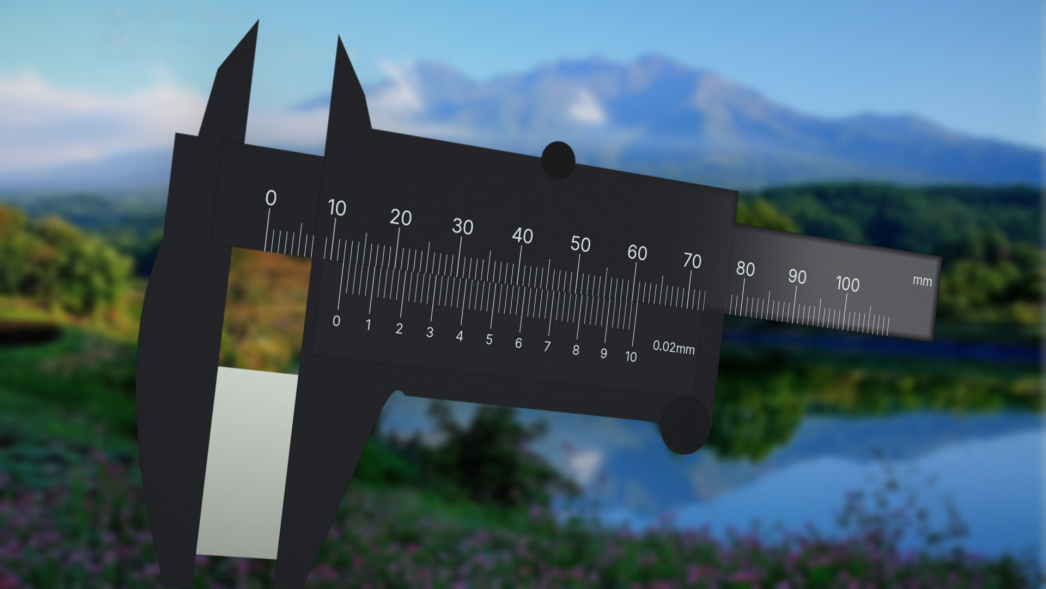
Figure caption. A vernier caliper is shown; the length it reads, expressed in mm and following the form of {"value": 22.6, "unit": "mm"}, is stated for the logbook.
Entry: {"value": 12.0, "unit": "mm"}
